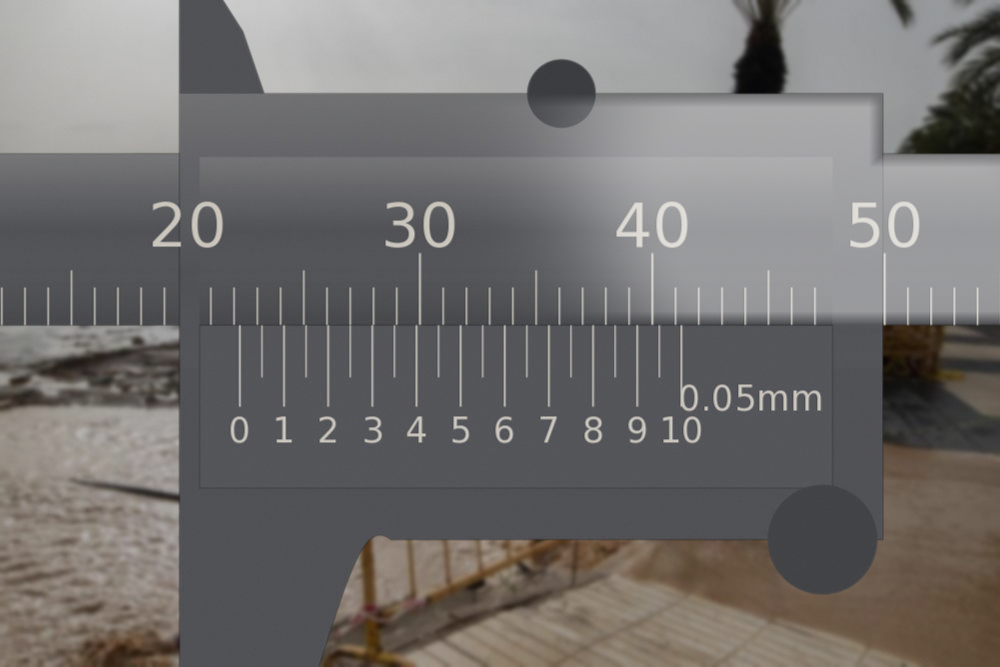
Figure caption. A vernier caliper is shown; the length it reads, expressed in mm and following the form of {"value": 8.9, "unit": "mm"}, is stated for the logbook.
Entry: {"value": 22.25, "unit": "mm"}
